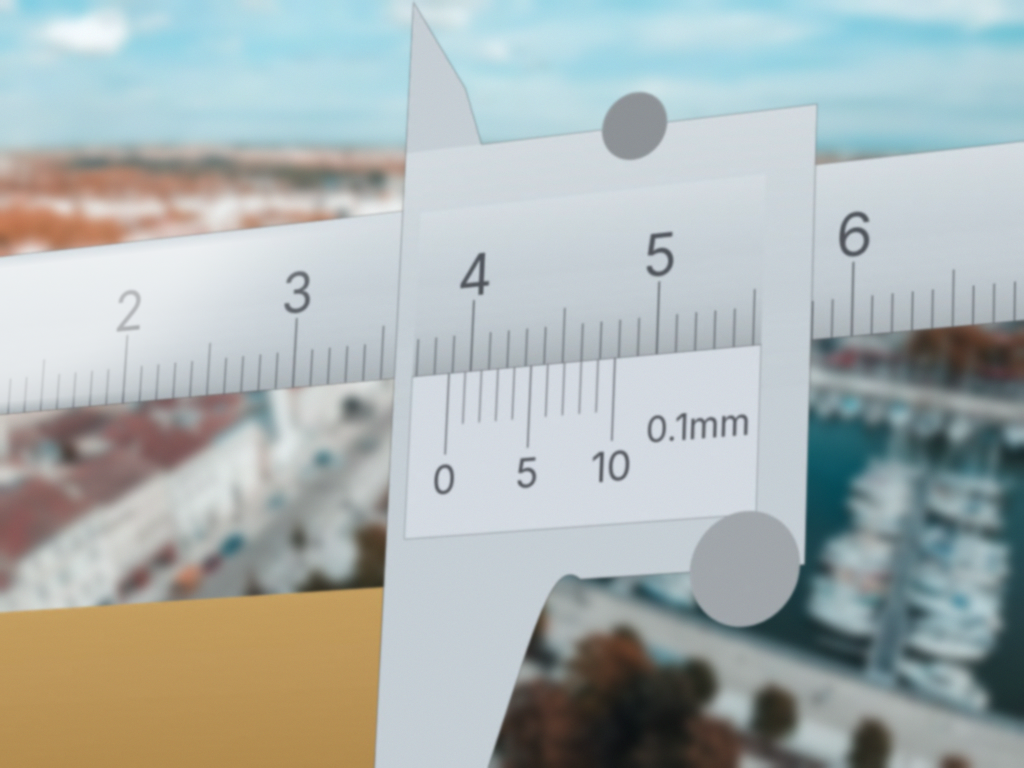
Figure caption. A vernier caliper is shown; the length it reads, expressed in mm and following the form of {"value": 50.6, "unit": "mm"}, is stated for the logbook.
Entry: {"value": 38.8, "unit": "mm"}
